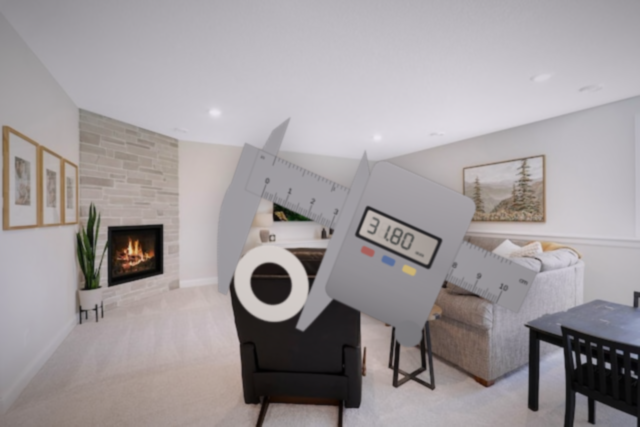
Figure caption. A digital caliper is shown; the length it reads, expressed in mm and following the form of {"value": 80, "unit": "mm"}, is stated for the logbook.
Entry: {"value": 31.80, "unit": "mm"}
